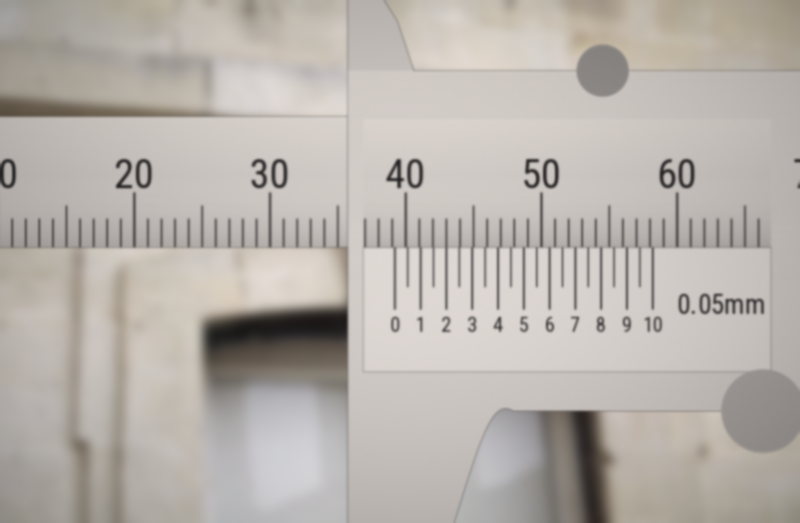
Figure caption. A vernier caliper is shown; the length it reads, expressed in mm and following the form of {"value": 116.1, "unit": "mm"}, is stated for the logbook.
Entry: {"value": 39.2, "unit": "mm"}
